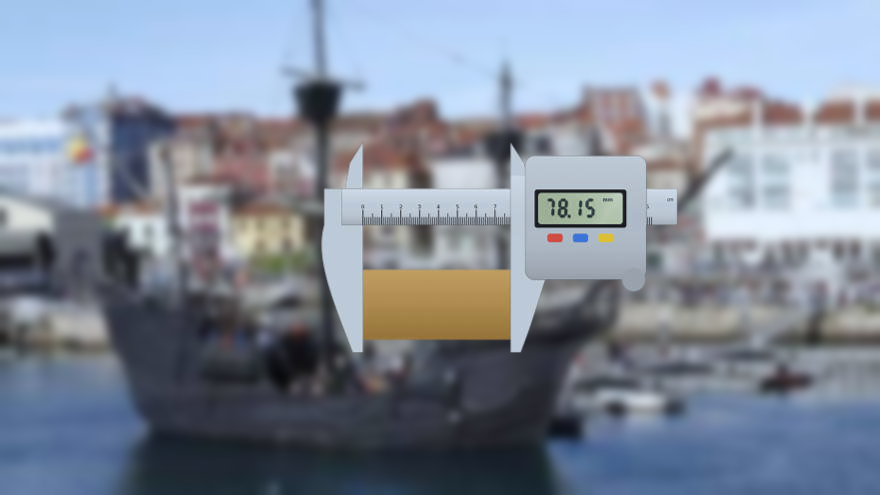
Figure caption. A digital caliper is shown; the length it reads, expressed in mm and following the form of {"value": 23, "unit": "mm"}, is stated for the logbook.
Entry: {"value": 78.15, "unit": "mm"}
